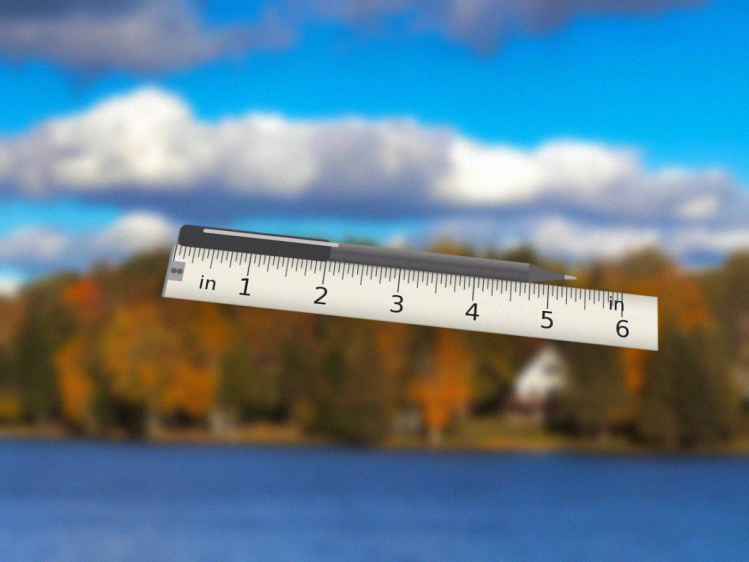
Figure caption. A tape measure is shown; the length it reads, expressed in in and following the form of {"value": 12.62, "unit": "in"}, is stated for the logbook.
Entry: {"value": 5.375, "unit": "in"}
